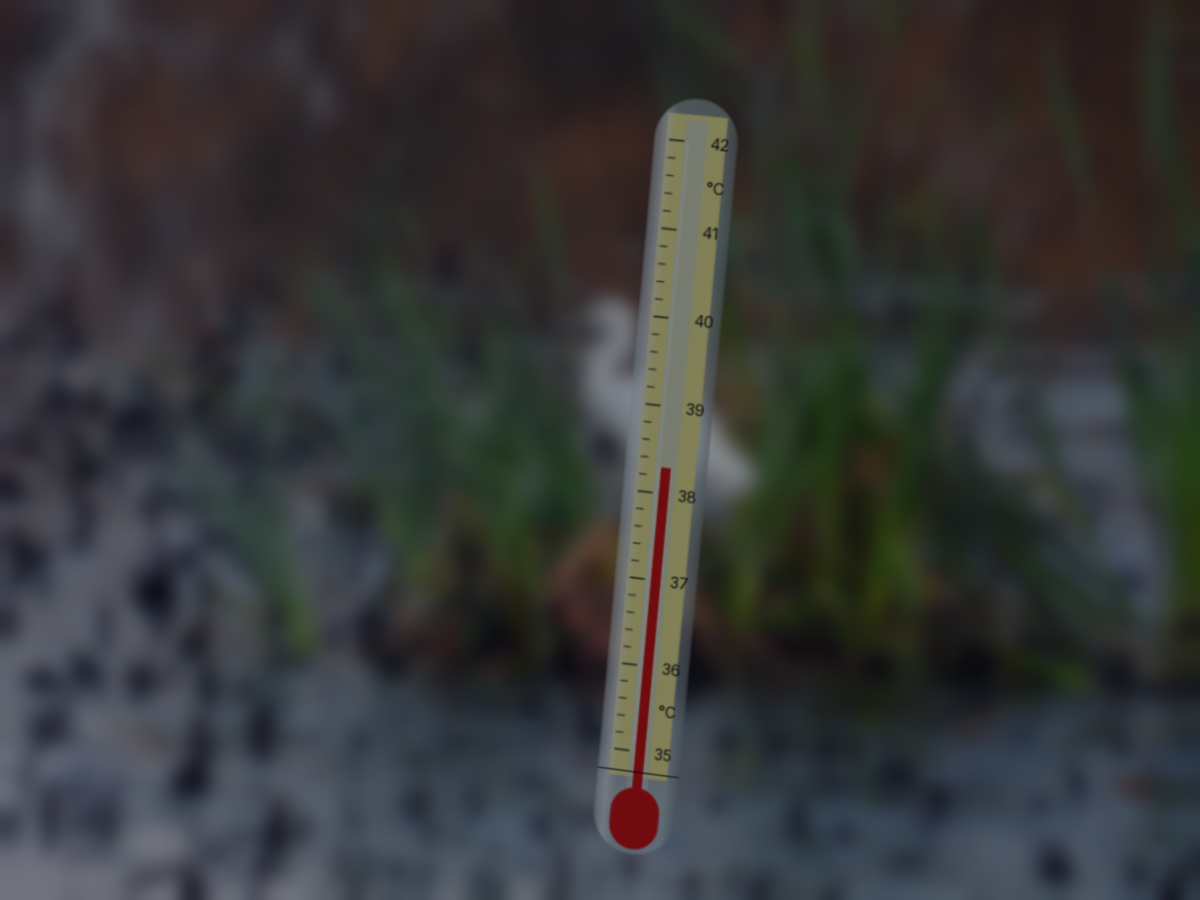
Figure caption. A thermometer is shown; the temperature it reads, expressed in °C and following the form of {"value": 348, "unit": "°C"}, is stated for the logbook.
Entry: {"value": 38.3, "unit": "°C"}
